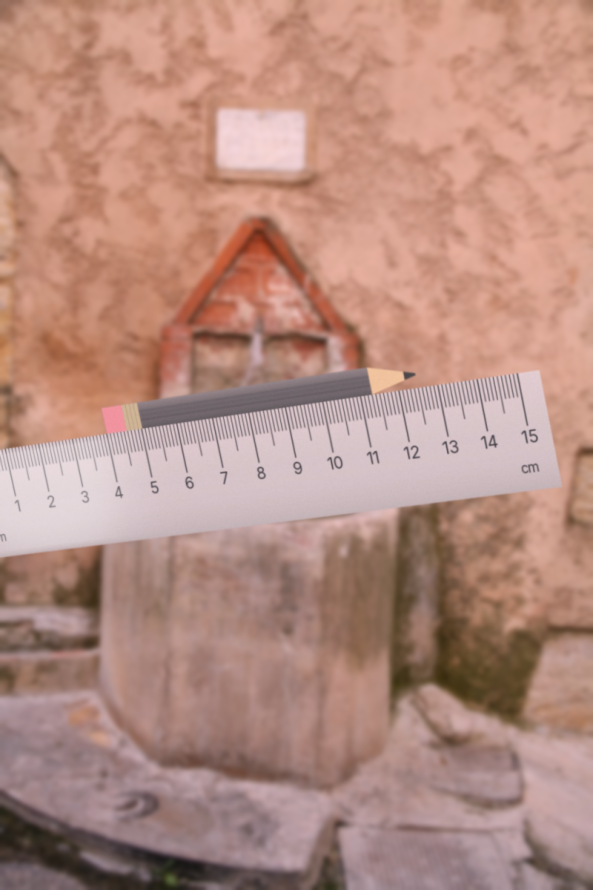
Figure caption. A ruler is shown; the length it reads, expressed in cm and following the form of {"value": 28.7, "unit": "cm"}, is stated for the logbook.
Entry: {"value": 8.5, "unit": "cm"}
